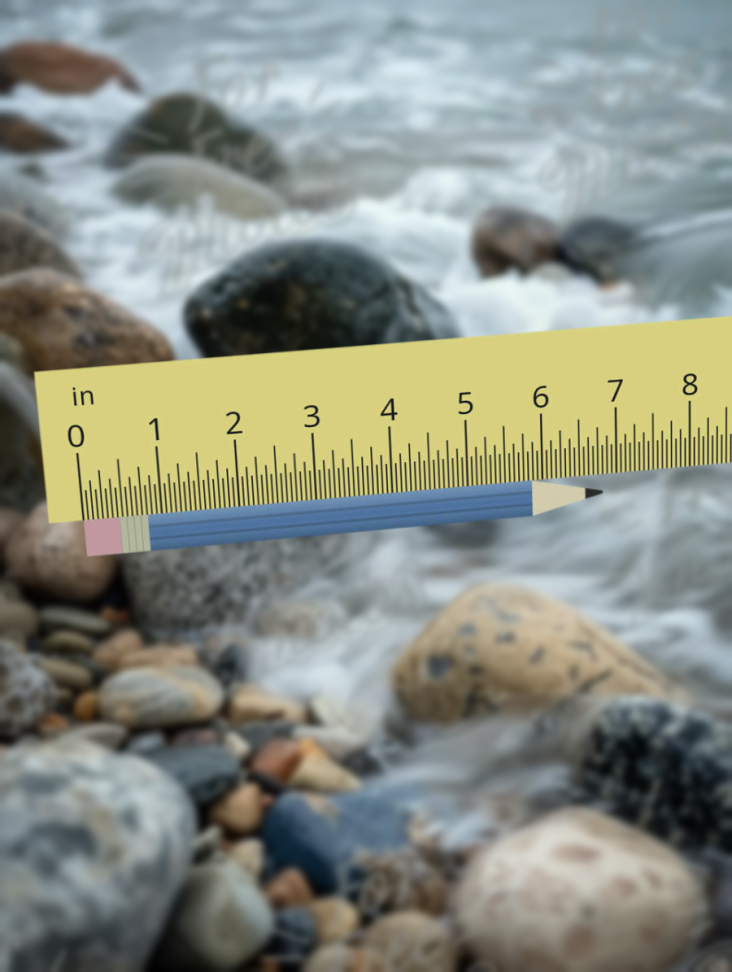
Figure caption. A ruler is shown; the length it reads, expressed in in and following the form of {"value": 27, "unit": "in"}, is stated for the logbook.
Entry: {"value": 6.8125, "unit": "in"}
